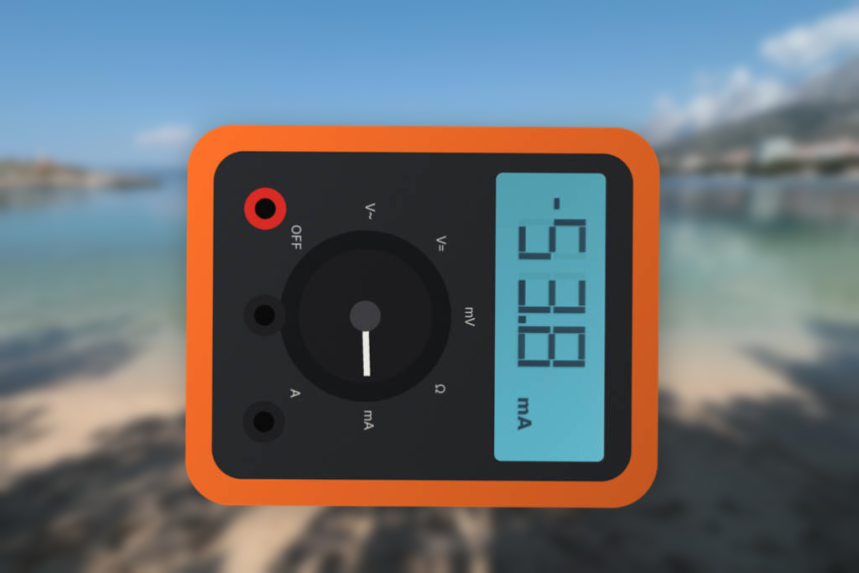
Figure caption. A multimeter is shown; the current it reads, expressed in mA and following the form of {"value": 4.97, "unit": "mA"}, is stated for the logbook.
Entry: {"value": -53.8, "unit": "mA"}
